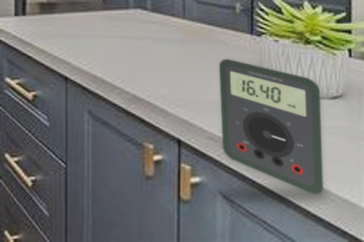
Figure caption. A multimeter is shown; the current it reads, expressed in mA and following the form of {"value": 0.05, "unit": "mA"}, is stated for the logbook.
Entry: {"value": 16.40, "unit": "mA"}
